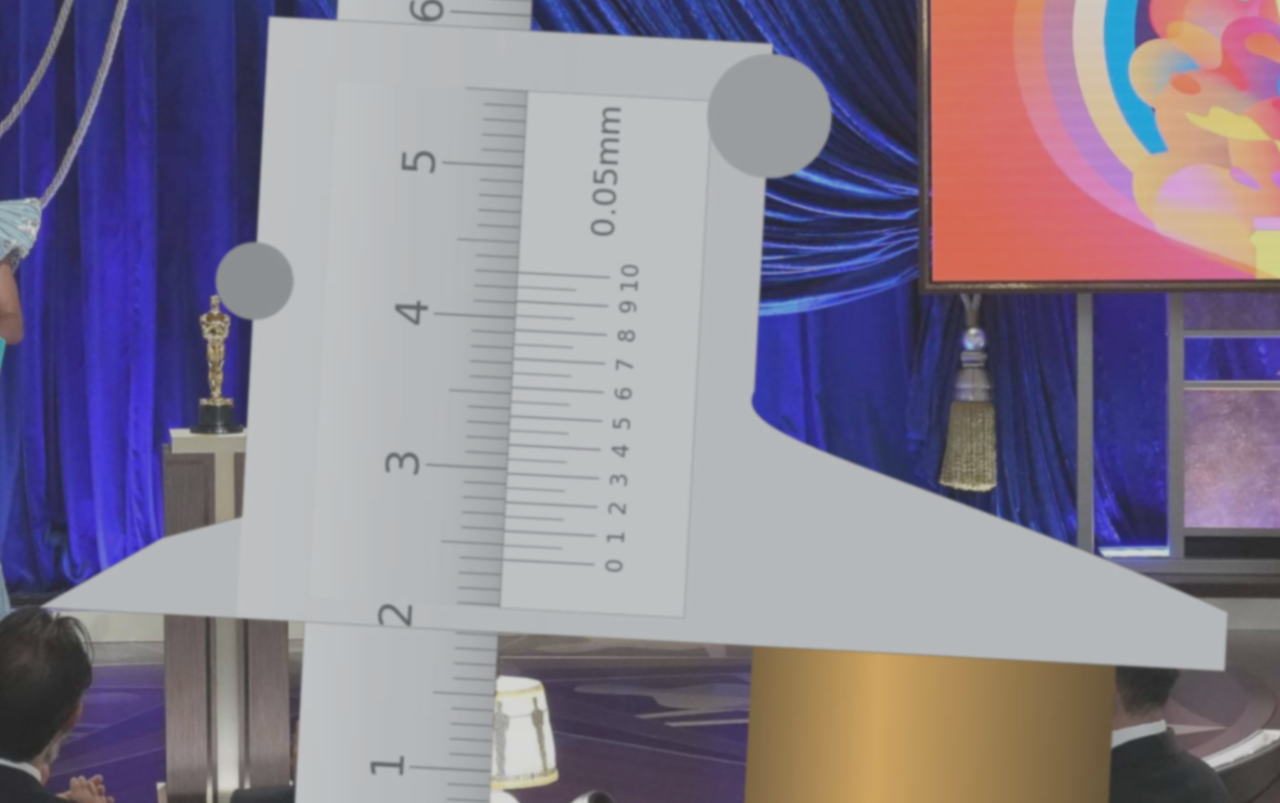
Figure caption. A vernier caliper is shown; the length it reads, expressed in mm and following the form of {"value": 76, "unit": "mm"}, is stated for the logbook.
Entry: {"value": 24.0, "unit": "mm"}
